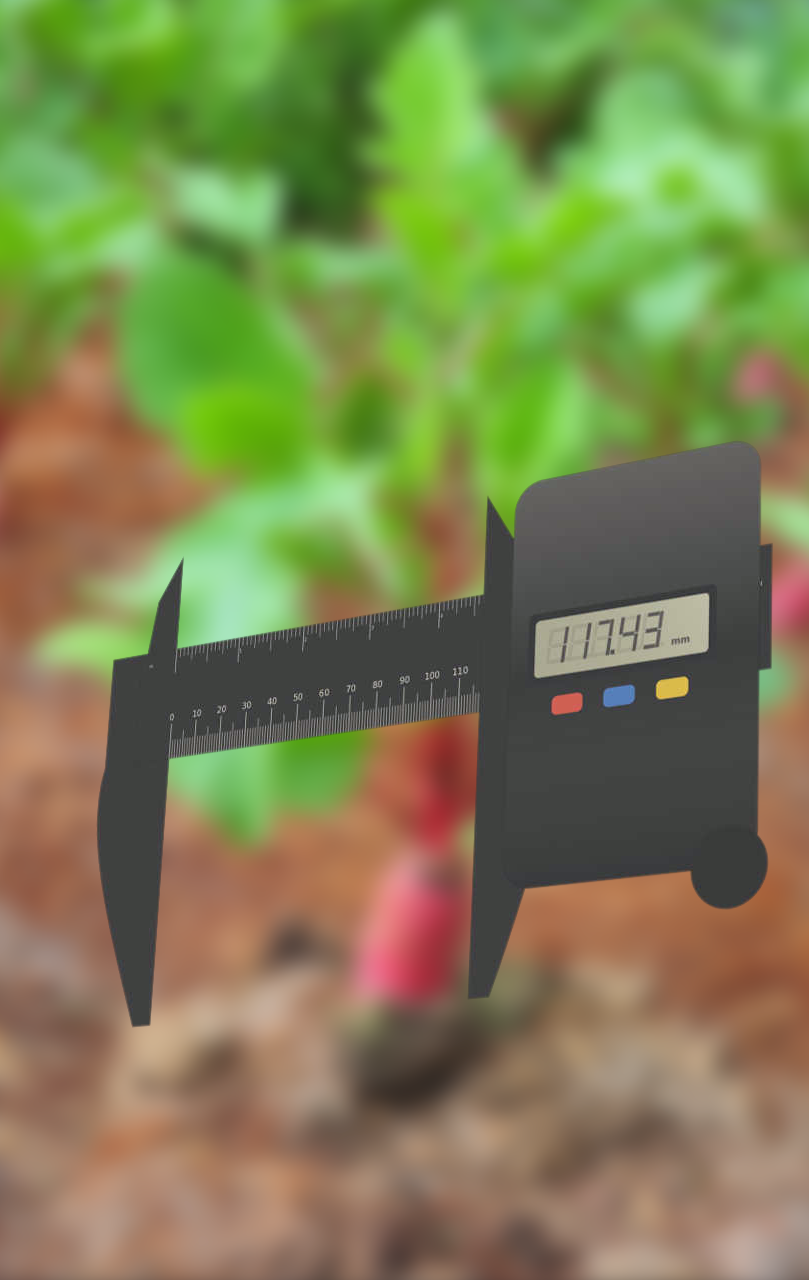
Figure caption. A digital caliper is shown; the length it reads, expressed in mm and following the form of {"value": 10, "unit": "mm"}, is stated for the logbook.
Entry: {"value": 117.43, "unit": "mm"}
